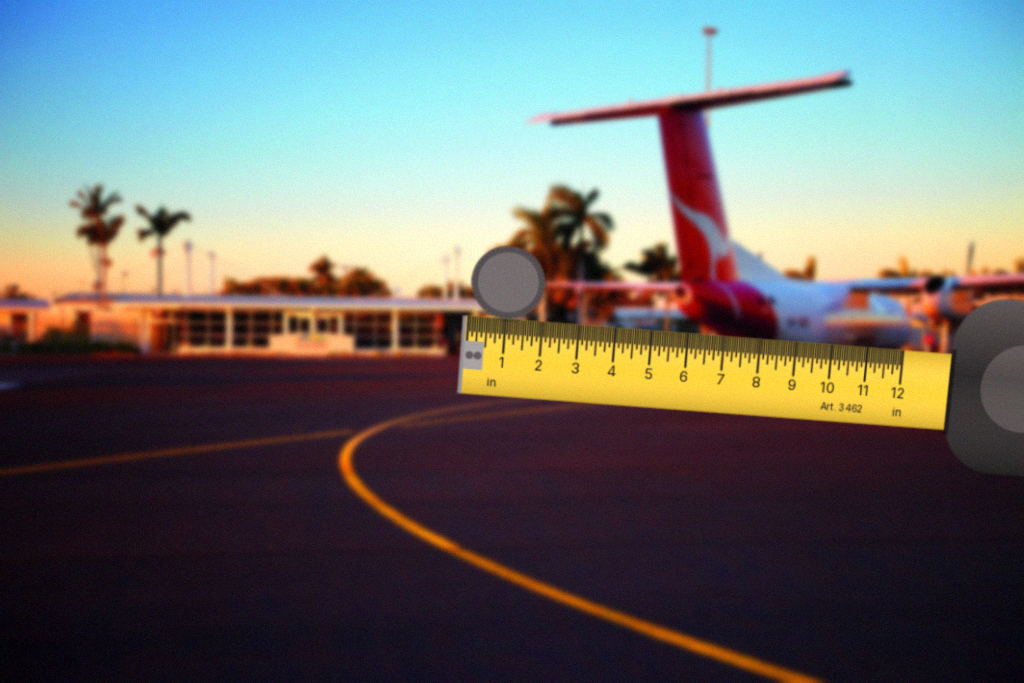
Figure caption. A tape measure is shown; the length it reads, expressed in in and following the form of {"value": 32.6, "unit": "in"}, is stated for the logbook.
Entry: {"value": 2, "unit": "in"}
